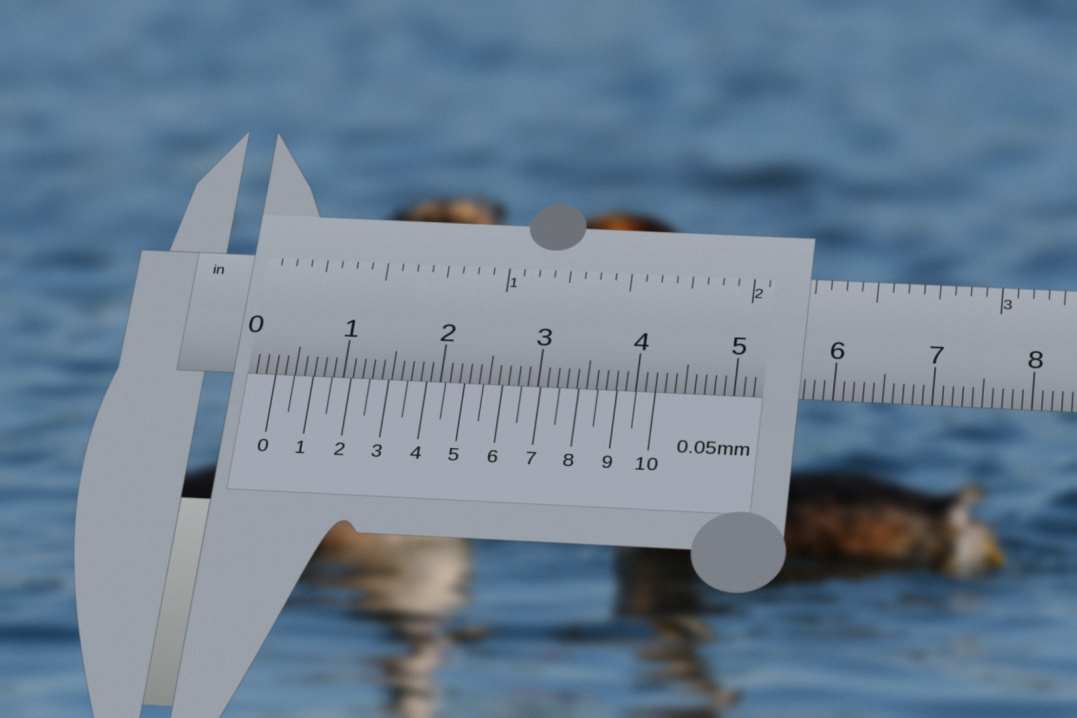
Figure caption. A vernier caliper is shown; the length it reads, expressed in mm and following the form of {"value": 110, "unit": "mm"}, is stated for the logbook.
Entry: {"value": 3.0, "unit": "mm"}
